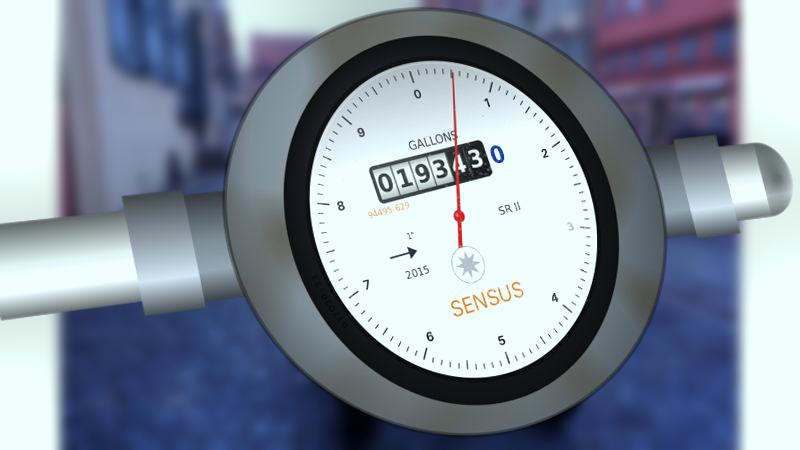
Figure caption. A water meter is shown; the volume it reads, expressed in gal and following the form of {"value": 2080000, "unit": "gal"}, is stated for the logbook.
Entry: {"value": 193430.5, "unit": "gal"}
